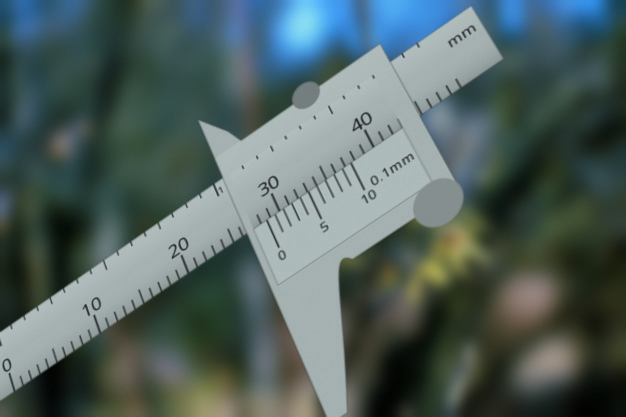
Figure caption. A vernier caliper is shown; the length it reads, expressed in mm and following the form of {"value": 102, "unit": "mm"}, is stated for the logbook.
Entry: {"value": 28.6, "unit": "mm"}
